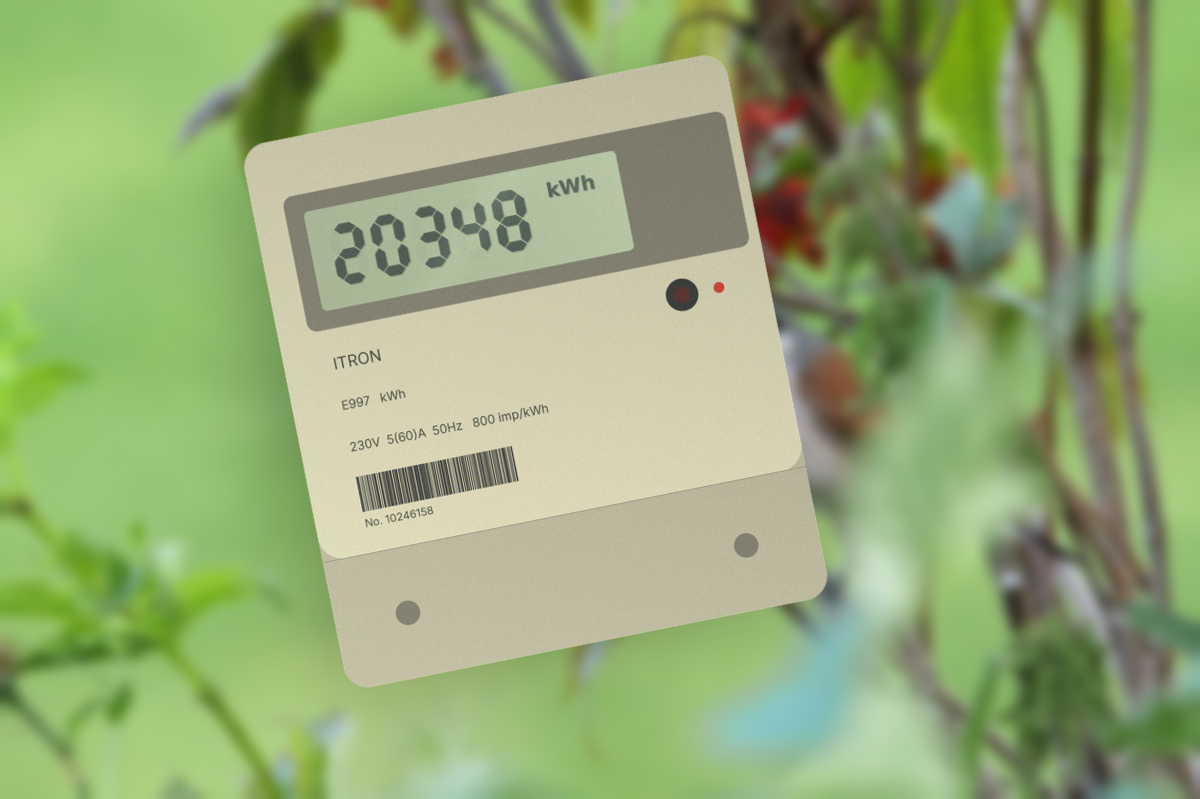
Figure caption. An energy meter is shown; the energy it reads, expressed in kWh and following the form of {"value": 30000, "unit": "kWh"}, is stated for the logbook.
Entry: {"value": 20348, "unit": "kWh"}
